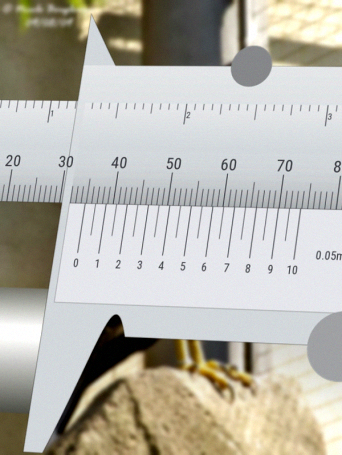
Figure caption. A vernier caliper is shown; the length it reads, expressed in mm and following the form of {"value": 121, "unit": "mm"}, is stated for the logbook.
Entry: {"value": 34.8, "unit": "mm"}
